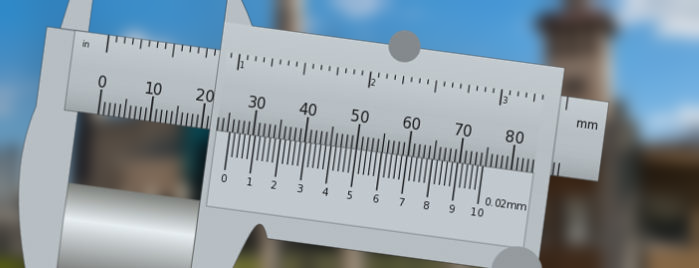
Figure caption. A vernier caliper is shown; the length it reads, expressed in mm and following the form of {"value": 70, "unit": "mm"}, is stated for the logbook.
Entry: {"value": 25.5, "unit": "mm"}
